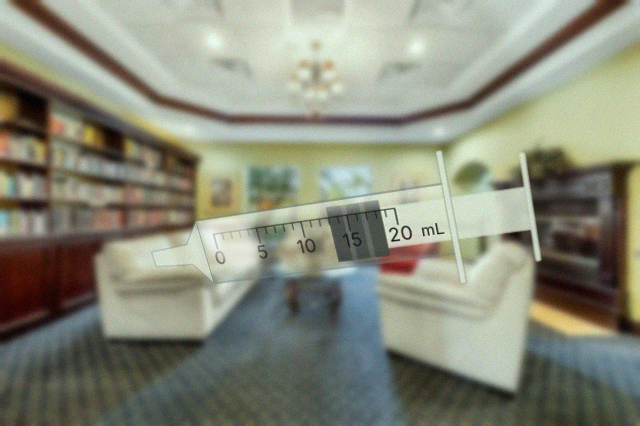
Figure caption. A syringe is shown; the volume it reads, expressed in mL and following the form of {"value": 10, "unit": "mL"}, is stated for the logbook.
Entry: {"value": 13, "unit": "mL"}
